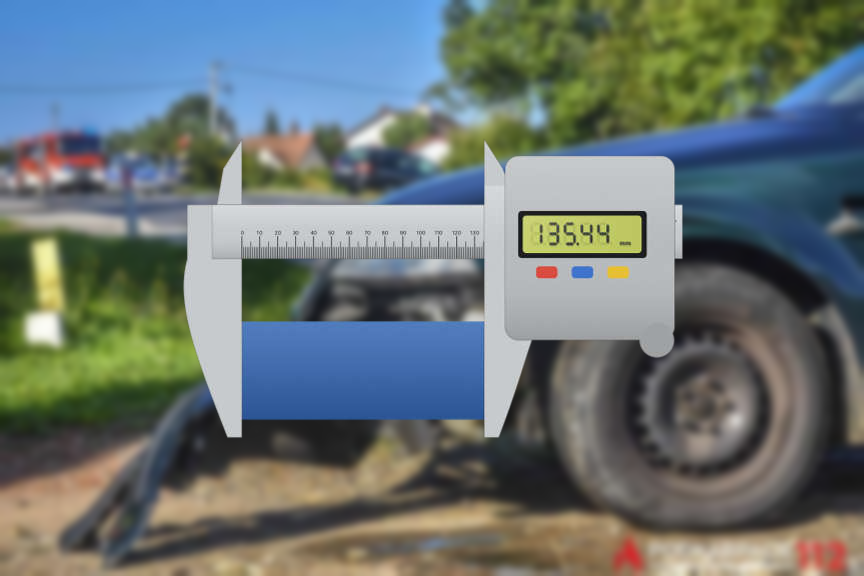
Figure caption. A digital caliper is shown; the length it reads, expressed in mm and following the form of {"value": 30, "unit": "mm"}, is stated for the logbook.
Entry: {"value": 135.44, "unit": "mm"}
